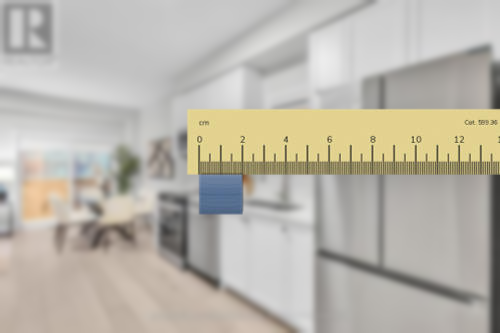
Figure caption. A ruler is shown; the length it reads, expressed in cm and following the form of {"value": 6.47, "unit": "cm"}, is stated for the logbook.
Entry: {"value": 2, "unit": "cm"}
